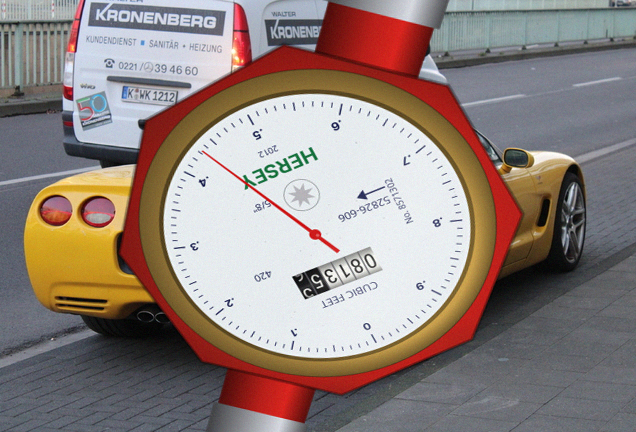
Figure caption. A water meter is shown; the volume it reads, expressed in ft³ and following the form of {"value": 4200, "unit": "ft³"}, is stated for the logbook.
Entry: {"value": 81355.43, "unit": "ft³"}
